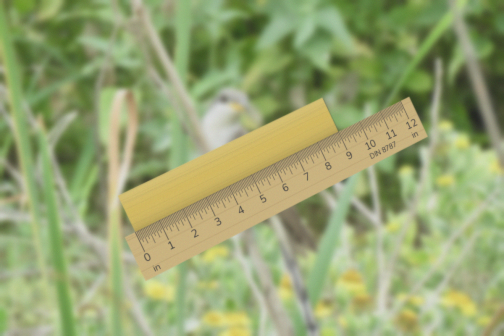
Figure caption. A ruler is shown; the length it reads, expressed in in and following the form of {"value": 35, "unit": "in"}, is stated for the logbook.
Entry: {"value": 9, "unit": "in"}
